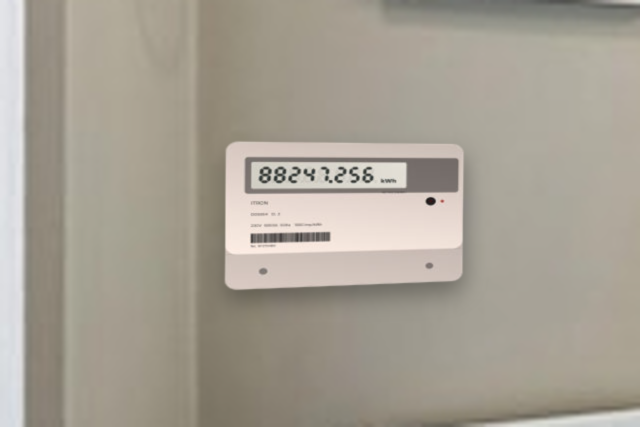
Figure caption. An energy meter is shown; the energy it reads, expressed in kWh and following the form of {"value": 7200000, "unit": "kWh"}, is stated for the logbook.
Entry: {"value": 88247.256, "unit": "kWh"}
